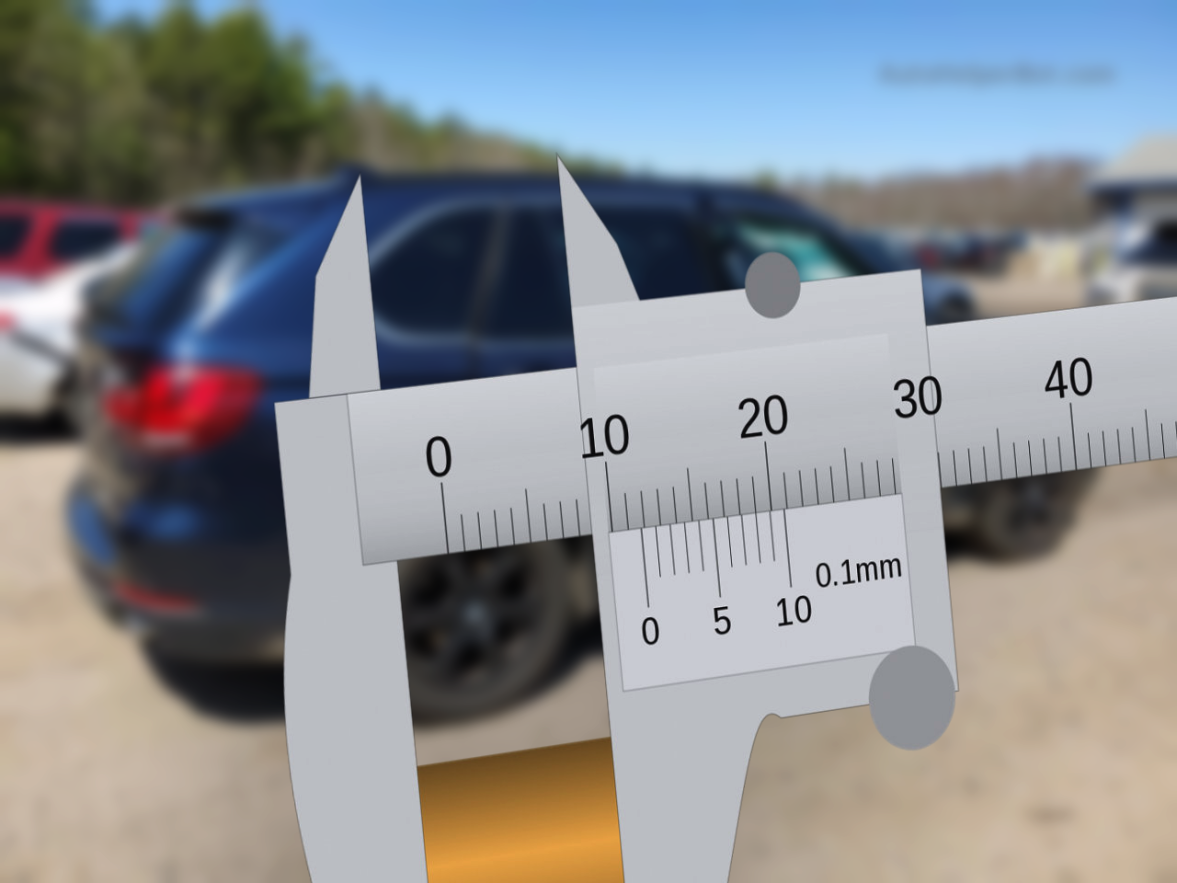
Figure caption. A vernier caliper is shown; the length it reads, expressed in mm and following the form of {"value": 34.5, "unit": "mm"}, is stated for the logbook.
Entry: {"value": 11.8, "unit": "mm"}
